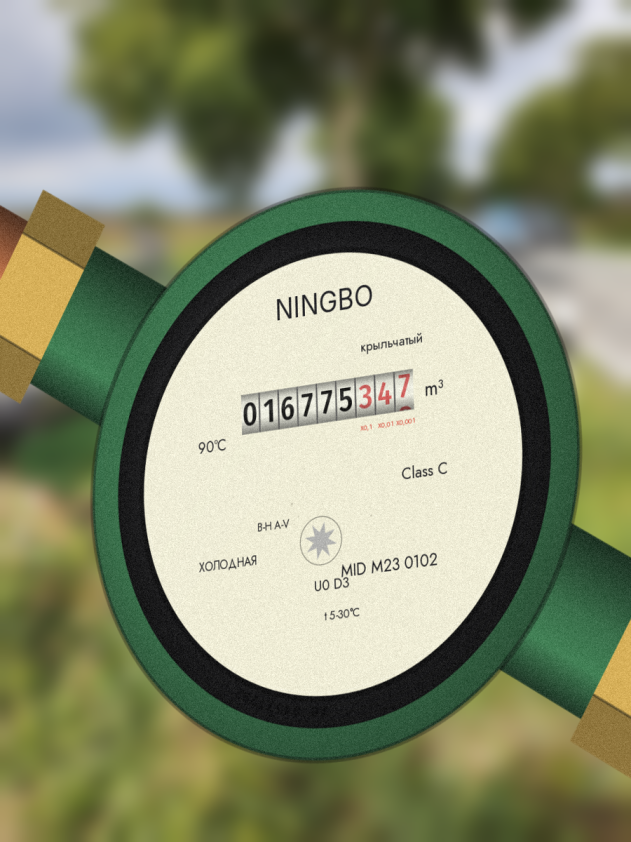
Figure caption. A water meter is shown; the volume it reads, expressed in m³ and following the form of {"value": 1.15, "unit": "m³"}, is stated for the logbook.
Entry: {"value": 16775.347, "unit": "m³"}
